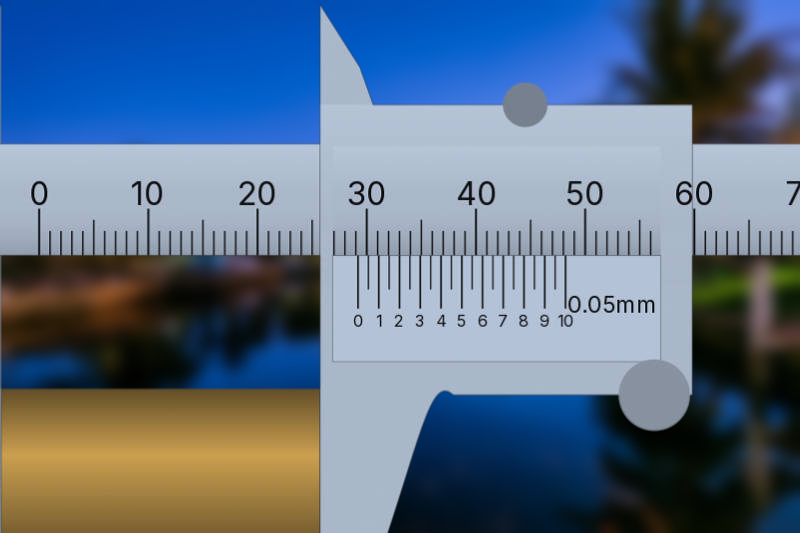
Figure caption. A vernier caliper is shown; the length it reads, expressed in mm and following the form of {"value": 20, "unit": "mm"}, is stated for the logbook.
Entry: {"value": 29.2, "unit": "mm"}
